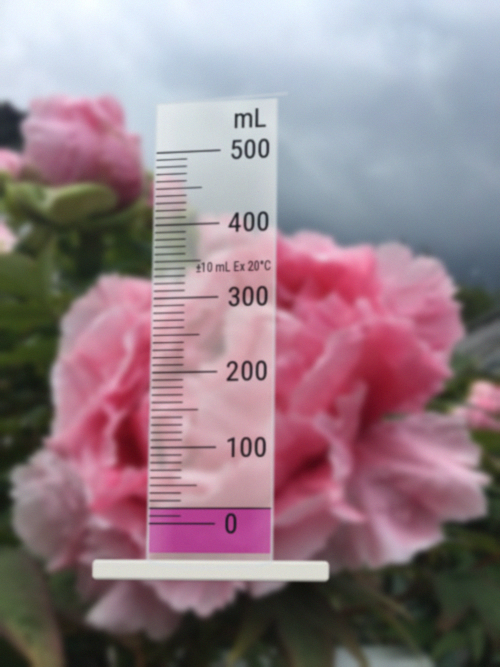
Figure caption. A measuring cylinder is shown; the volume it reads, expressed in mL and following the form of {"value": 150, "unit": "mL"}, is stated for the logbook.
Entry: {"value": 20, "unit": "mL"}
